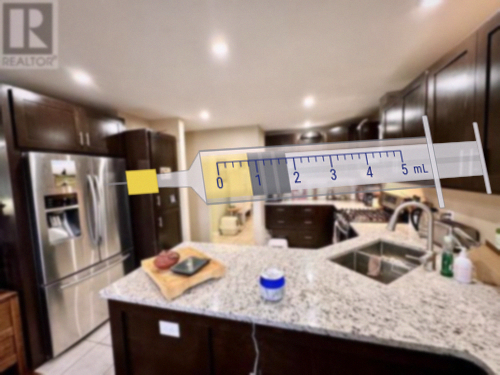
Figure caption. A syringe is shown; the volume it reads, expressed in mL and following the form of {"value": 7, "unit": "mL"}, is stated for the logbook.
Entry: {"value": 0.8, "unit": "mL"}
